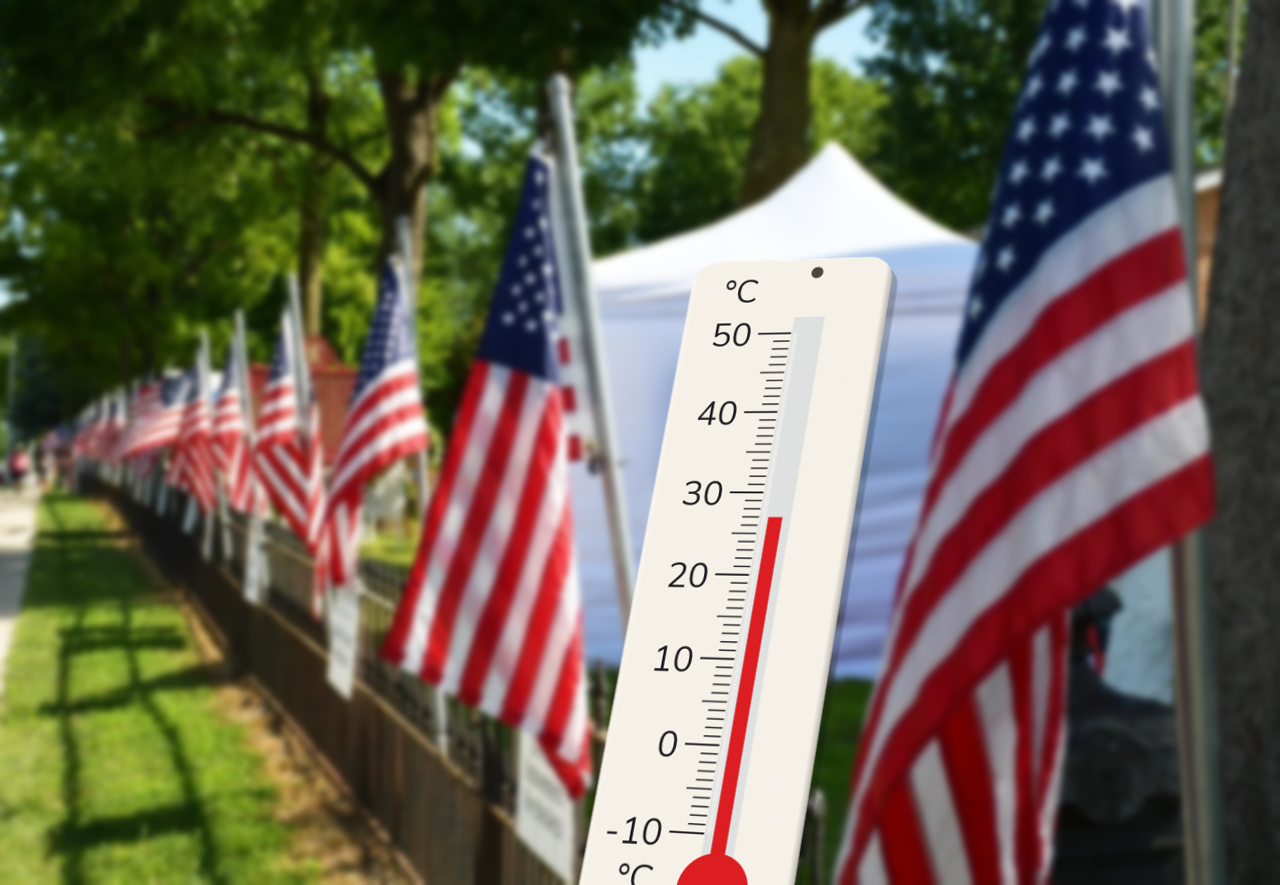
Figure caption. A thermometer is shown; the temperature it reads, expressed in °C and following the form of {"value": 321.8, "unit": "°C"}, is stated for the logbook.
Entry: {"value": 27, "unit": "°C"}
